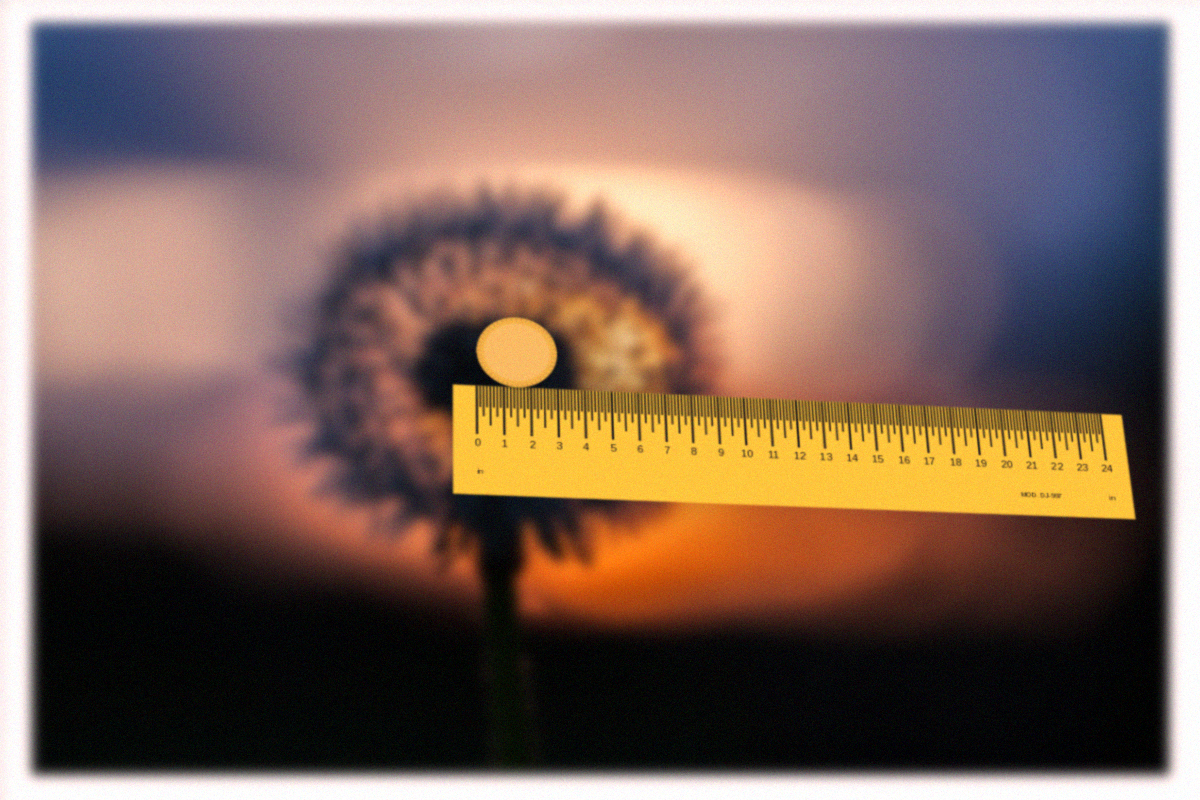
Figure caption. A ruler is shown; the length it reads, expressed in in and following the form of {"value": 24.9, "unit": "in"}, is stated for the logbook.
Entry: {"value": 3, "unit": "in"}
